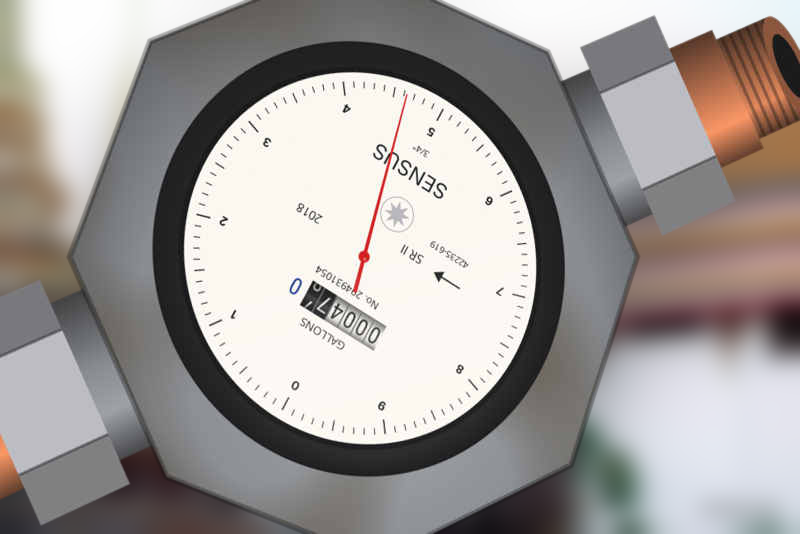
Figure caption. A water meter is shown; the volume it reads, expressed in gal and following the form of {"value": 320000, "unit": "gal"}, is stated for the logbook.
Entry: {"value": 4774.6, "unit": "gal"}
